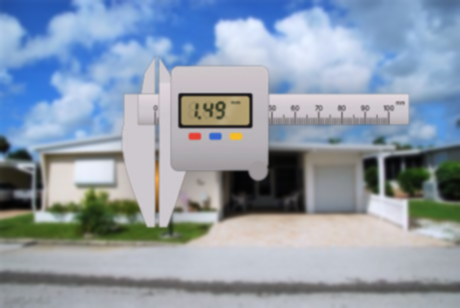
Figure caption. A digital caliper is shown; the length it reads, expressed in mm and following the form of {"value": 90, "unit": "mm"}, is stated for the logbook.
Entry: {"value": 1.49, "unit": "mm"}
